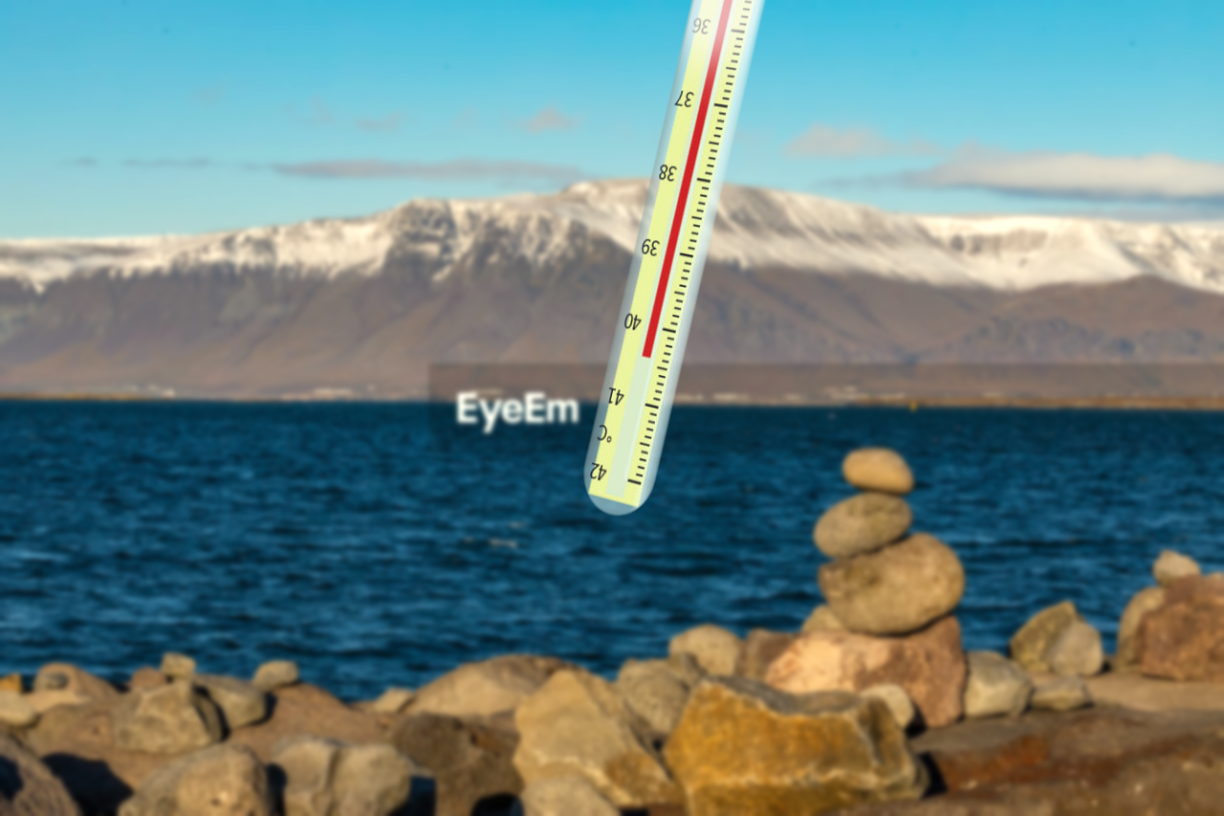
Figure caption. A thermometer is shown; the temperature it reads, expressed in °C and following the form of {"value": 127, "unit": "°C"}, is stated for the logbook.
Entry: {"value": 40.4, "unit": "°C"}
